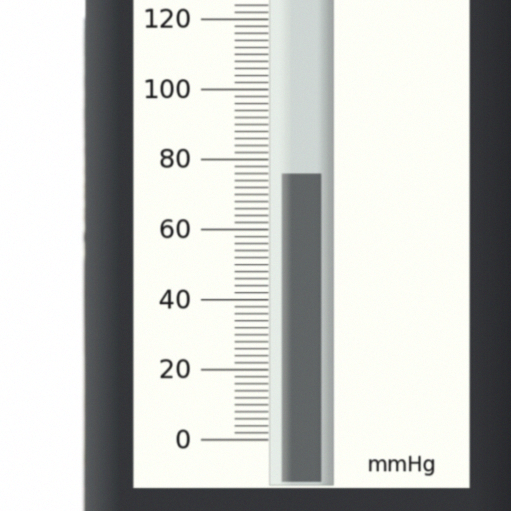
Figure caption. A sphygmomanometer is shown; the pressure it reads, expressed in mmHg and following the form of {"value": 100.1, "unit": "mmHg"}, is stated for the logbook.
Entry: {"value": 76, "unit": "mmHg"}
